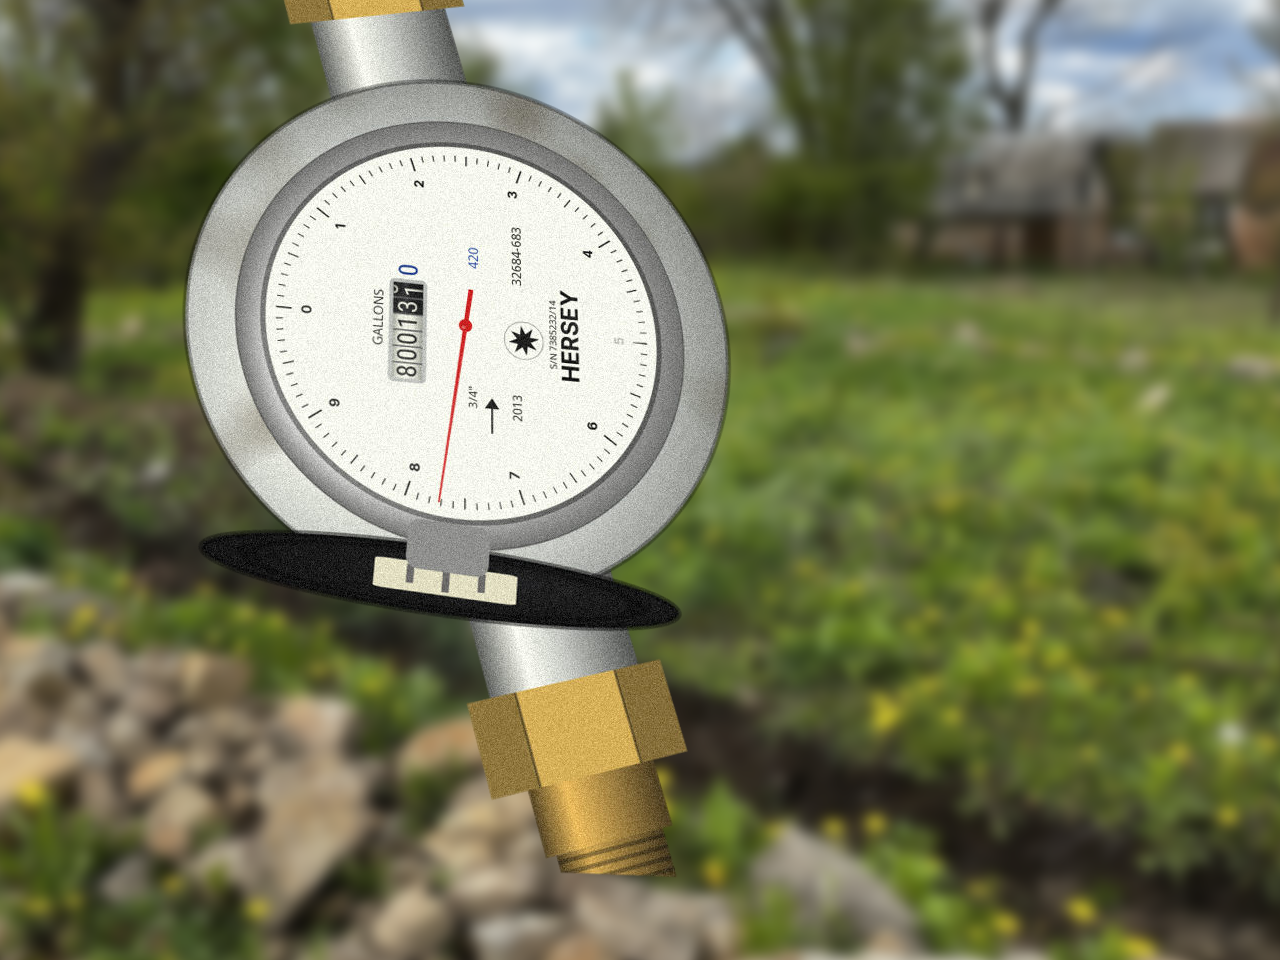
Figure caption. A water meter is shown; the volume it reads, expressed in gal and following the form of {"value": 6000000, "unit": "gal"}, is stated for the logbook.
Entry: {"value": 8001307.7, "unit": "gal"}
